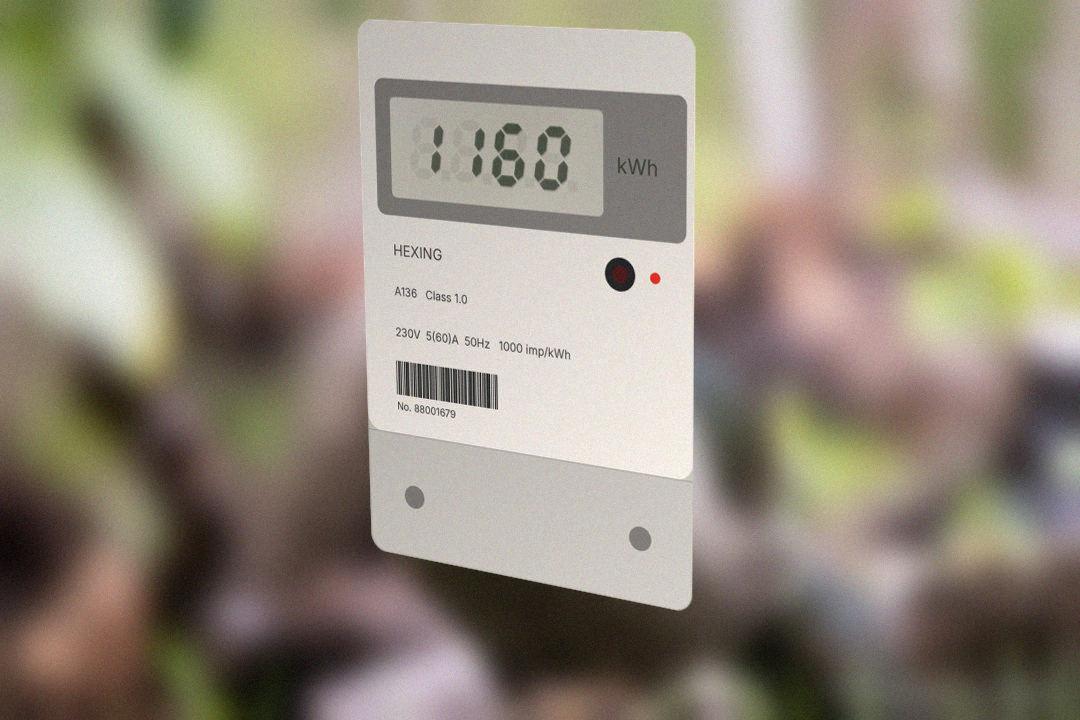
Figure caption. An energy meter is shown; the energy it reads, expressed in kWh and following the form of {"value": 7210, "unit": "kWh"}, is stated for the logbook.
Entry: {"value": 1160, "unit": "kWh"}
